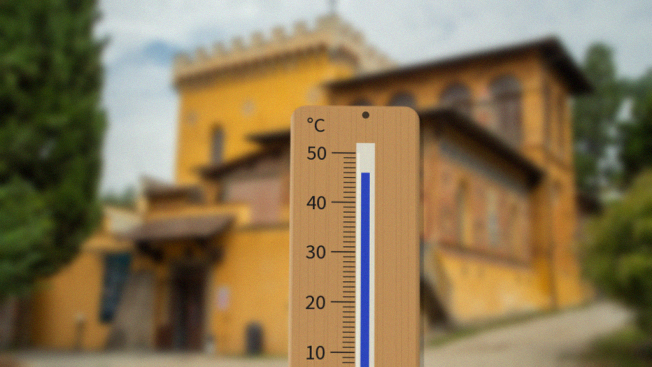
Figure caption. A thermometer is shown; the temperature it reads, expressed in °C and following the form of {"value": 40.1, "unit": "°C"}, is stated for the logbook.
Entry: {"value": 46, "unit": "°C"}
